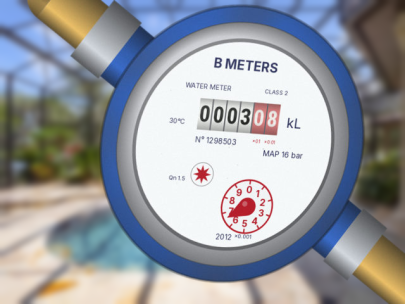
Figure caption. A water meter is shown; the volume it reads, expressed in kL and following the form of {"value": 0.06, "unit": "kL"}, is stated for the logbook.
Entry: {"value": 3.086, "unit": "kL"}
